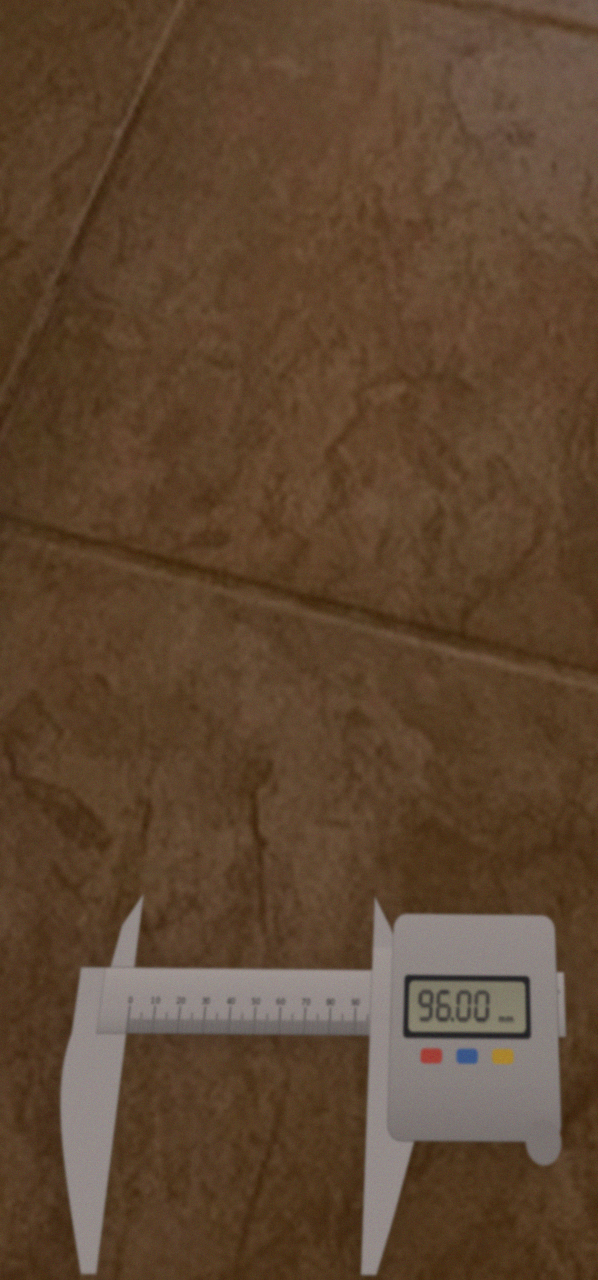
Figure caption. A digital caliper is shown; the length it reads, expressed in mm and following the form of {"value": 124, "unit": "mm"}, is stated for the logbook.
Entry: {"value": 96.00, "unit": "mm"}
